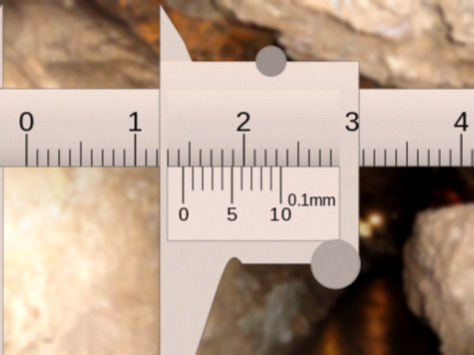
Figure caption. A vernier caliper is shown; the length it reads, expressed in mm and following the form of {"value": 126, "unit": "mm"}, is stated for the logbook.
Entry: {"value": 14.4, "unit": "mm"}
